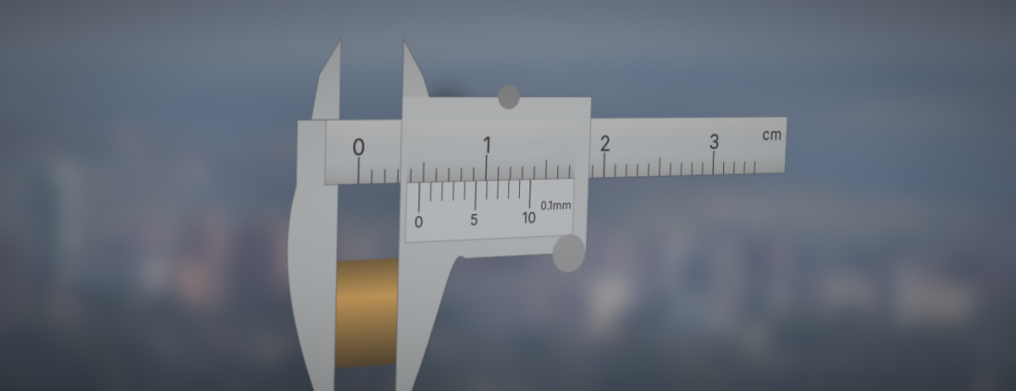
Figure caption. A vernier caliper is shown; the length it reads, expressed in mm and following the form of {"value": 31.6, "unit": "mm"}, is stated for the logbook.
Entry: {"value": 4.7, "unit": "mm"}
